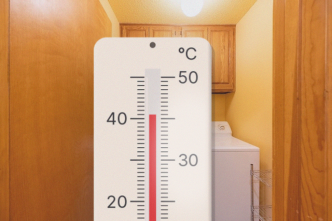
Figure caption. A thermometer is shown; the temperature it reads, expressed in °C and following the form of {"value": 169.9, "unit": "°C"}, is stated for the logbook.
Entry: {"value": 41, "unit": "°C"}
